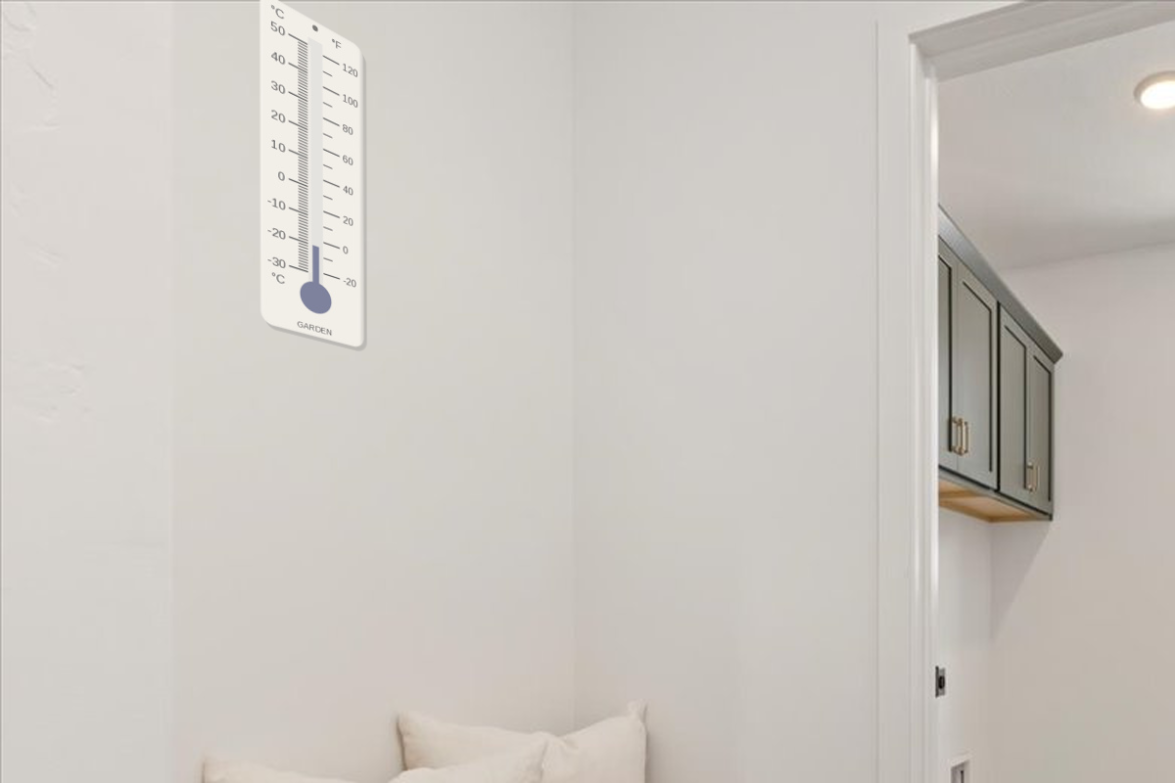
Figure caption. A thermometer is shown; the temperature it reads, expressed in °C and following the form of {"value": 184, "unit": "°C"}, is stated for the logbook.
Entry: {"value": -20, "unit": "°C"}
